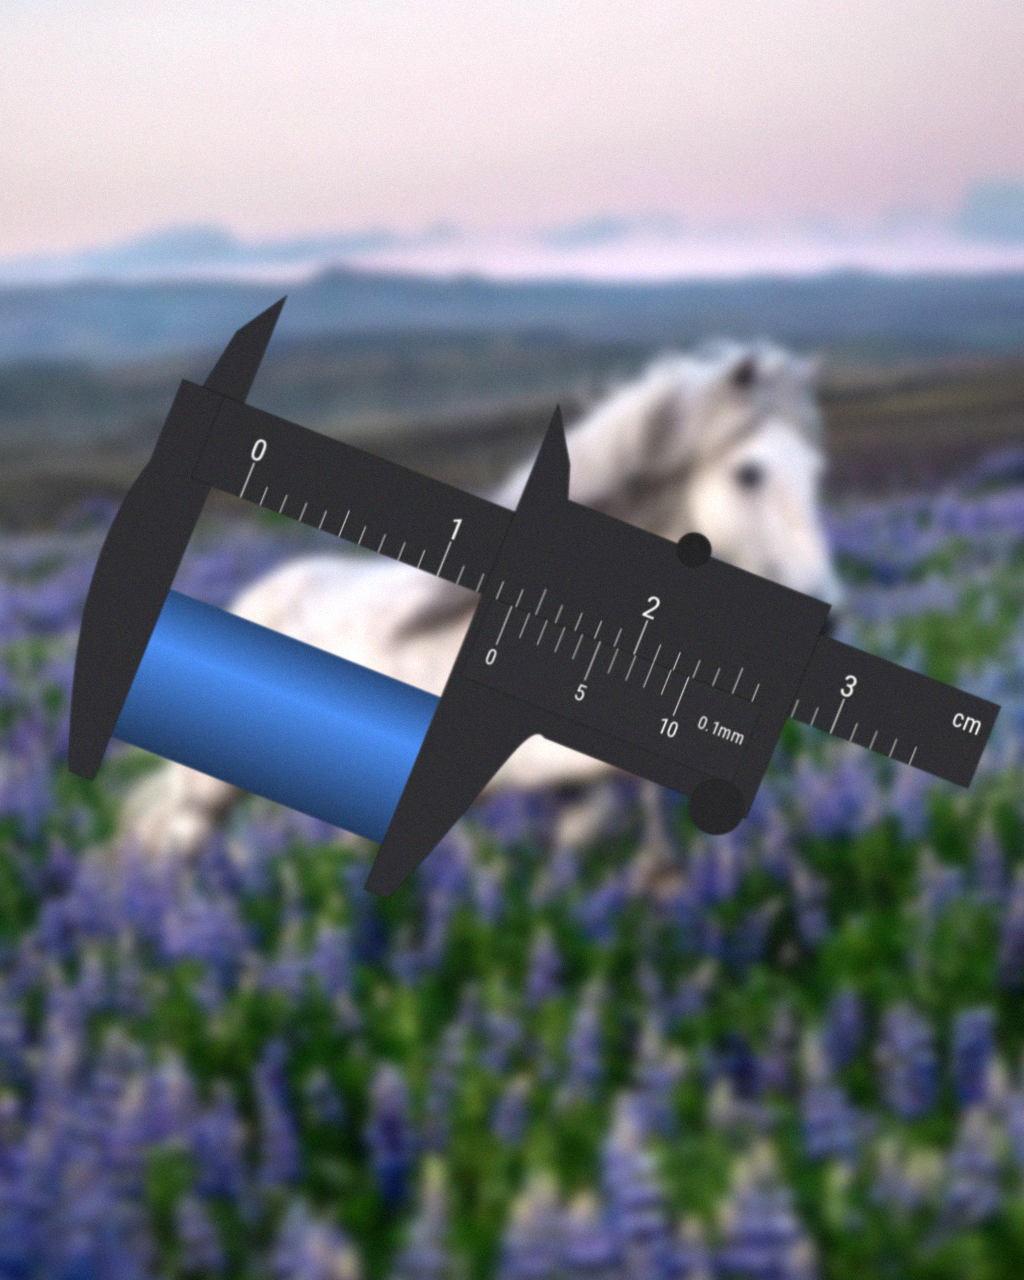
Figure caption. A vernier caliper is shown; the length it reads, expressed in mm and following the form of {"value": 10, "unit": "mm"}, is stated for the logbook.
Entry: {"value": 13.8, "unit": "mm"}
